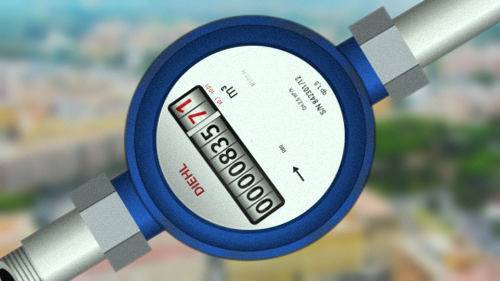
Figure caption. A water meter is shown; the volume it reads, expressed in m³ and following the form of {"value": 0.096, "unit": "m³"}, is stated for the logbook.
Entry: {"value": 835.71, "unit": "m³"}
